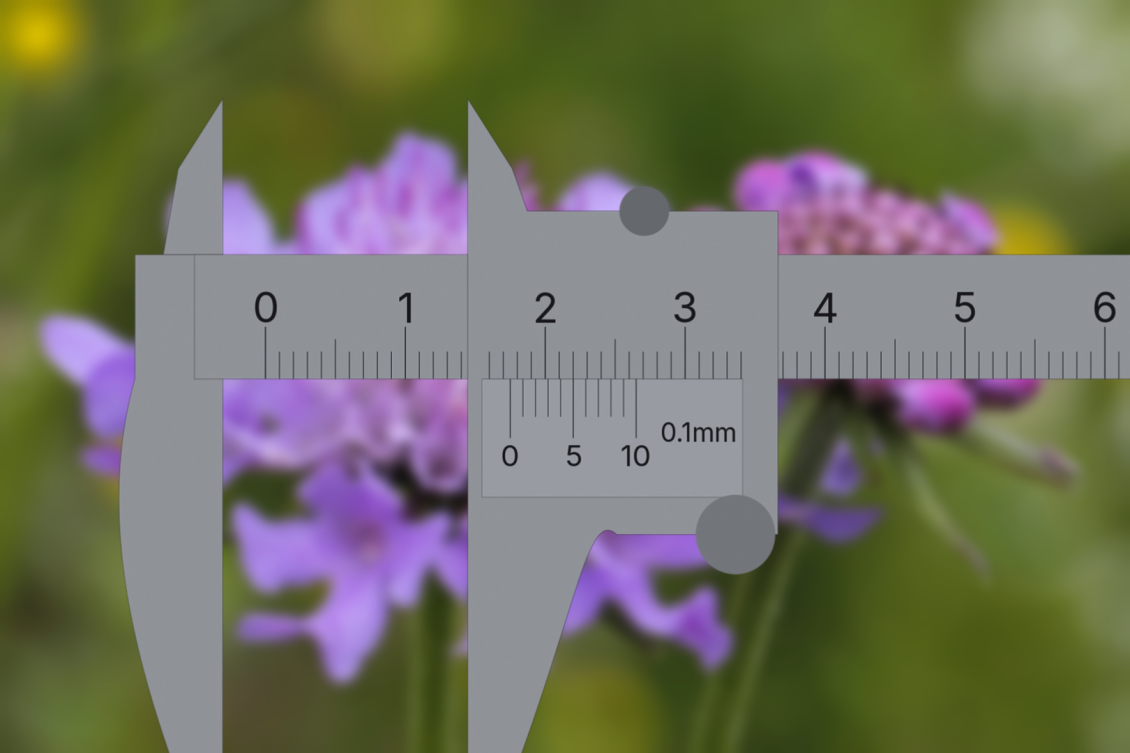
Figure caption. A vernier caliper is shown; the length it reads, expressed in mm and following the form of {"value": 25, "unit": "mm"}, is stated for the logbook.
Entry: {"value": 17.5, "unit": "mm"}
